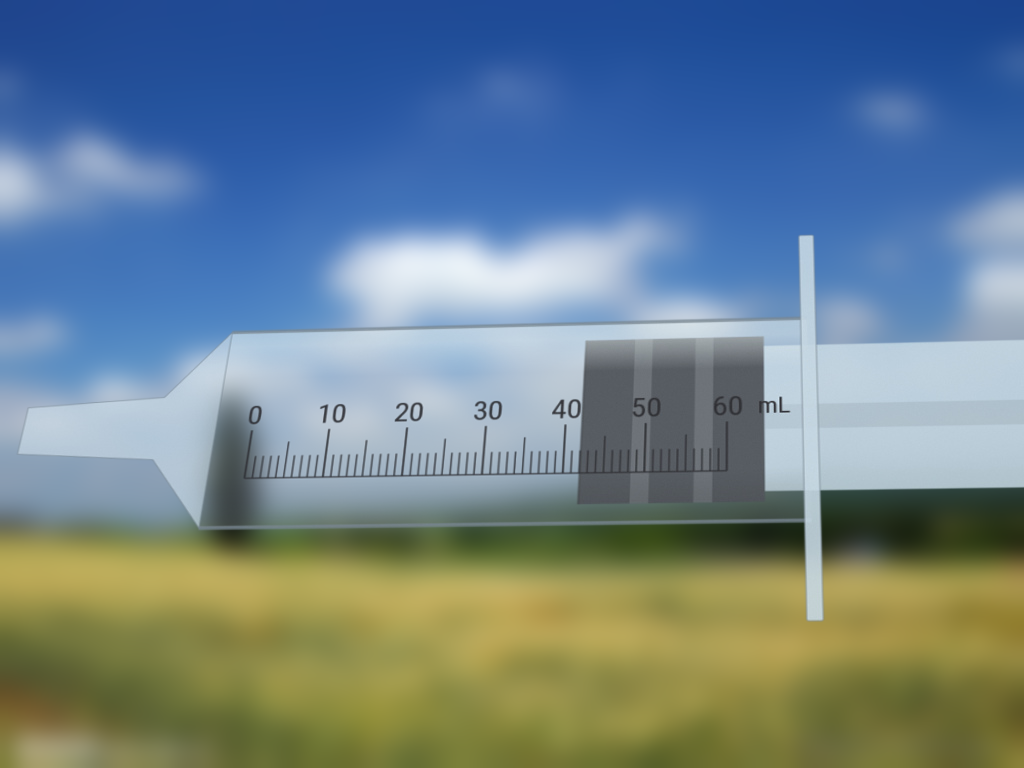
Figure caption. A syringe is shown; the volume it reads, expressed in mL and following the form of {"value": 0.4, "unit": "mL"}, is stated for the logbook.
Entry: {"value": 42, "unit": "mL"}
